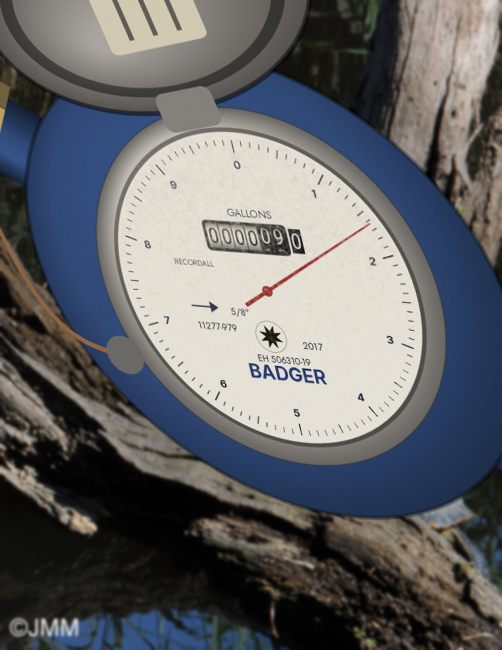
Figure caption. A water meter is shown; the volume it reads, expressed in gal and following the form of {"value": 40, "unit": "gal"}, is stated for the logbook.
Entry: {"value": 91.6, "unit": "gal"}
